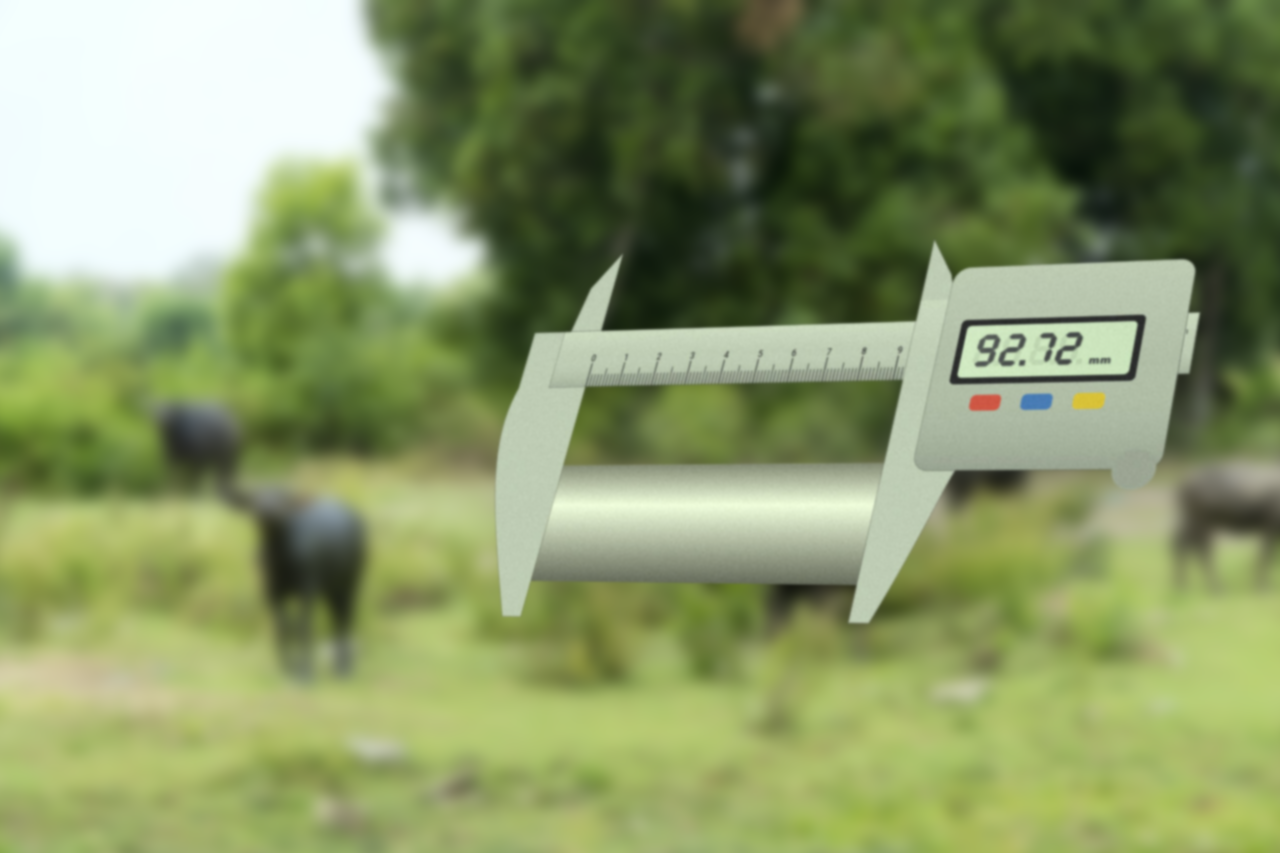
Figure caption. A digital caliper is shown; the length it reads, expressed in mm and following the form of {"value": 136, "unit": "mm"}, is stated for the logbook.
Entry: {"value": 92.72, "unit": "mm"}
